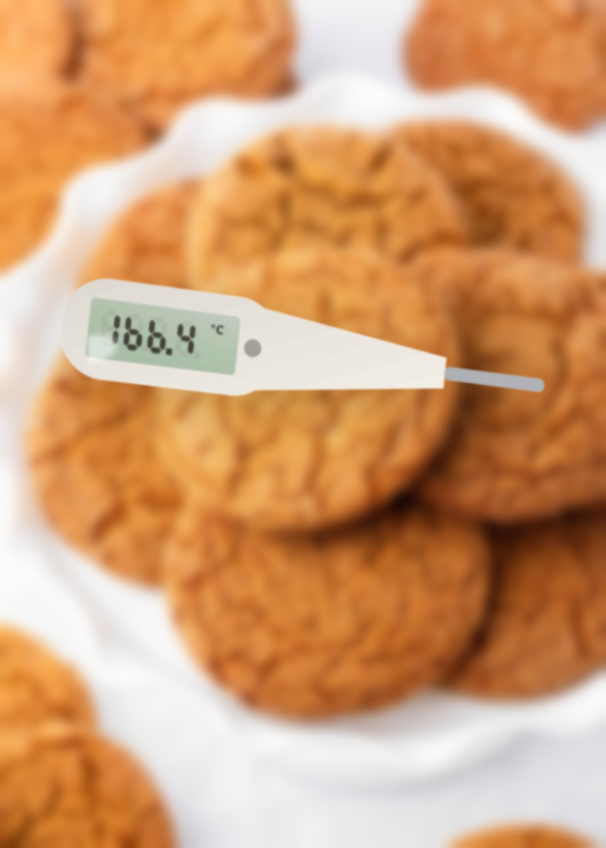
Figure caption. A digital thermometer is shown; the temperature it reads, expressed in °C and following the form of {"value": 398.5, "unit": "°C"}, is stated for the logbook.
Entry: {"value": 166.4, "unit": "°C"}
